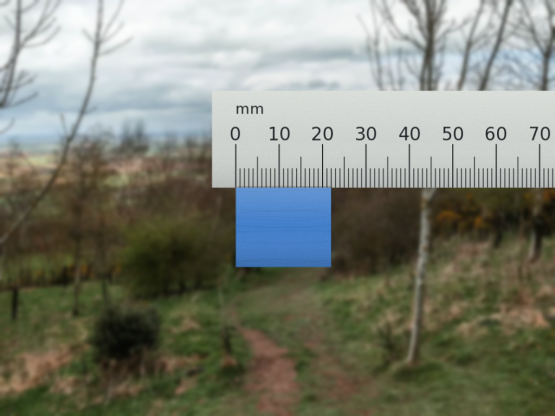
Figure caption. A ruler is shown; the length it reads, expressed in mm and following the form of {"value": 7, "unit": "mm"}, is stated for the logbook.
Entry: {"value": 22, "unit": "mm"}
